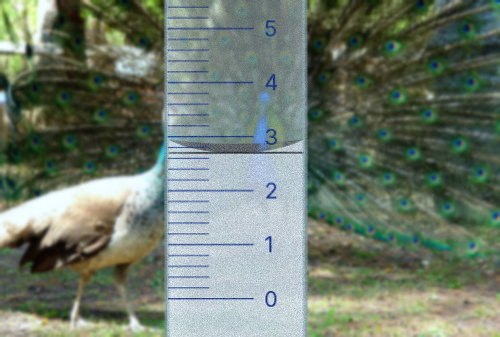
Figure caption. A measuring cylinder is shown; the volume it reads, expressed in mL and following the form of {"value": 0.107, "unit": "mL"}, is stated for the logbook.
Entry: {"value": 2.7, "unit": "mL"}
